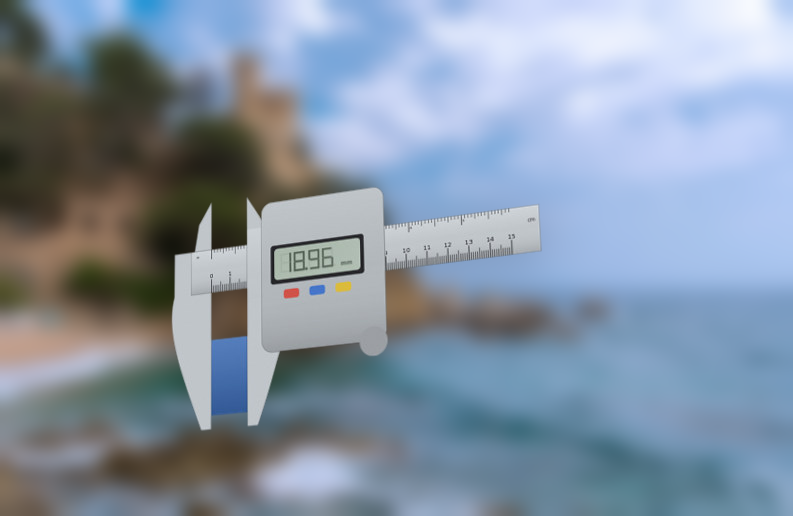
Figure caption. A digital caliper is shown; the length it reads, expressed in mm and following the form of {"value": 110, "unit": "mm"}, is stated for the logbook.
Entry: {"value": 18.96, "unit": "mm"}
